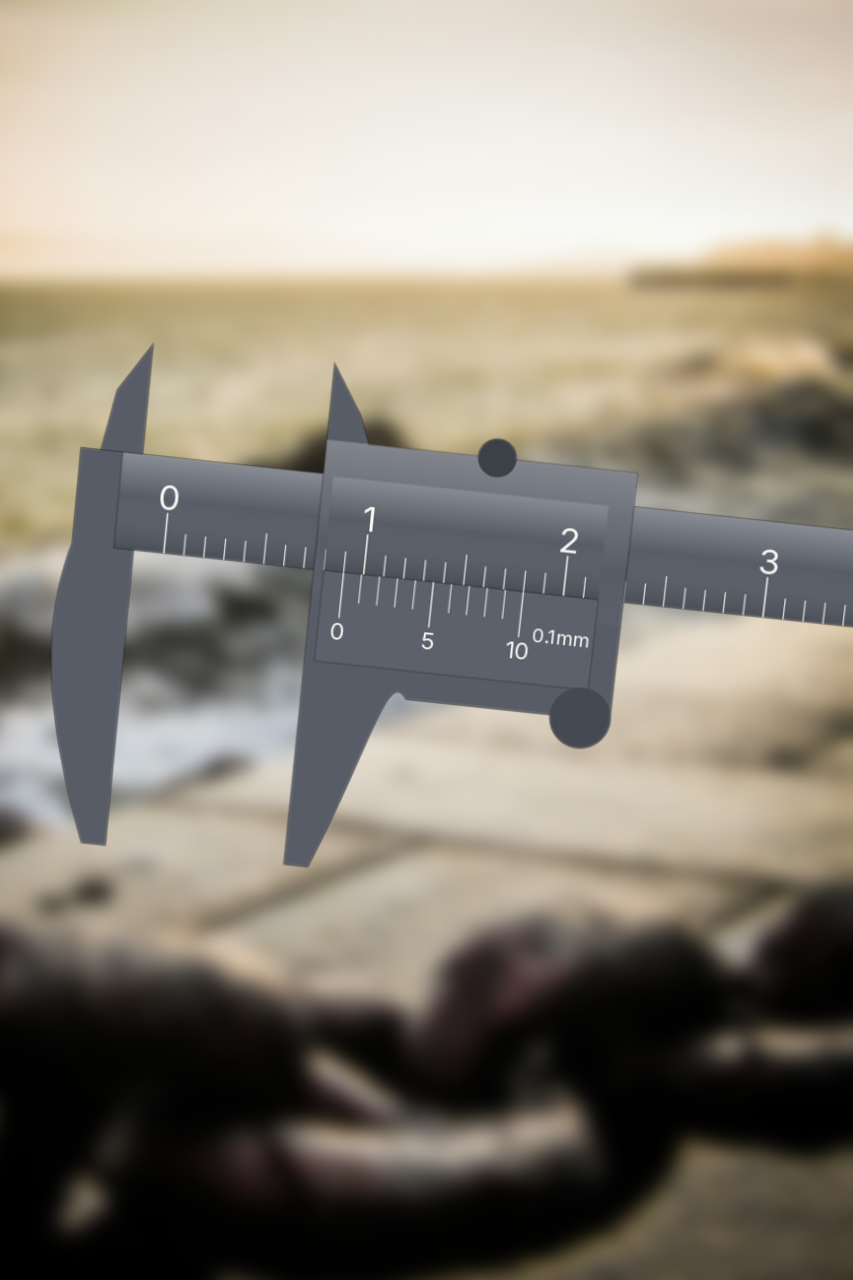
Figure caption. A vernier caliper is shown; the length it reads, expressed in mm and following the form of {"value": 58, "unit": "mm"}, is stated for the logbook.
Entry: {"value": 9.0, "unit": "mm"}
